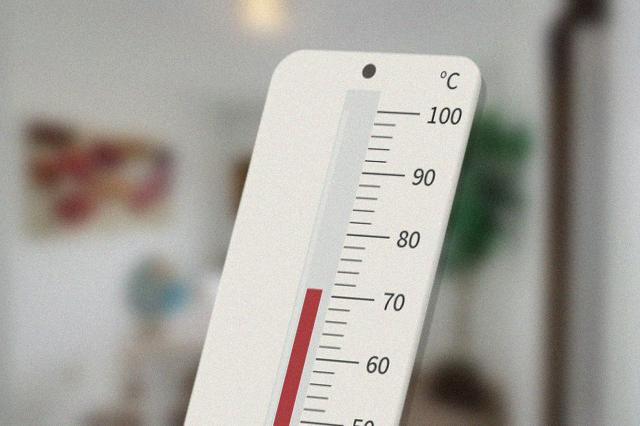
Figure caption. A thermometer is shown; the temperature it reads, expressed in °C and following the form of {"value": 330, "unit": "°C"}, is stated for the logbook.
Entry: {"value": 71, "unit": "°C"}
